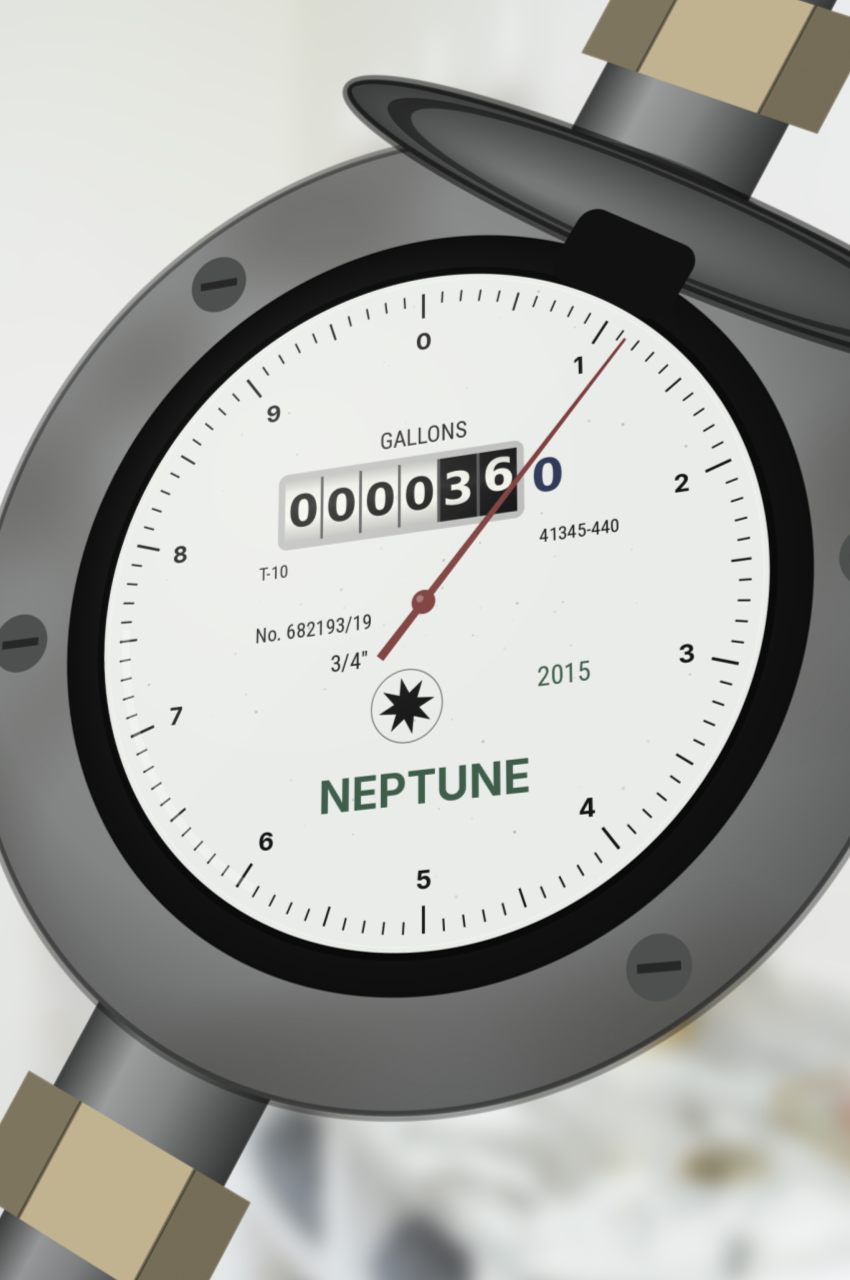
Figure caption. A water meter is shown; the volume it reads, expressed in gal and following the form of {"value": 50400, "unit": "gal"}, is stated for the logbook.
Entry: {"value": 361.1, "unit": "gal"}
